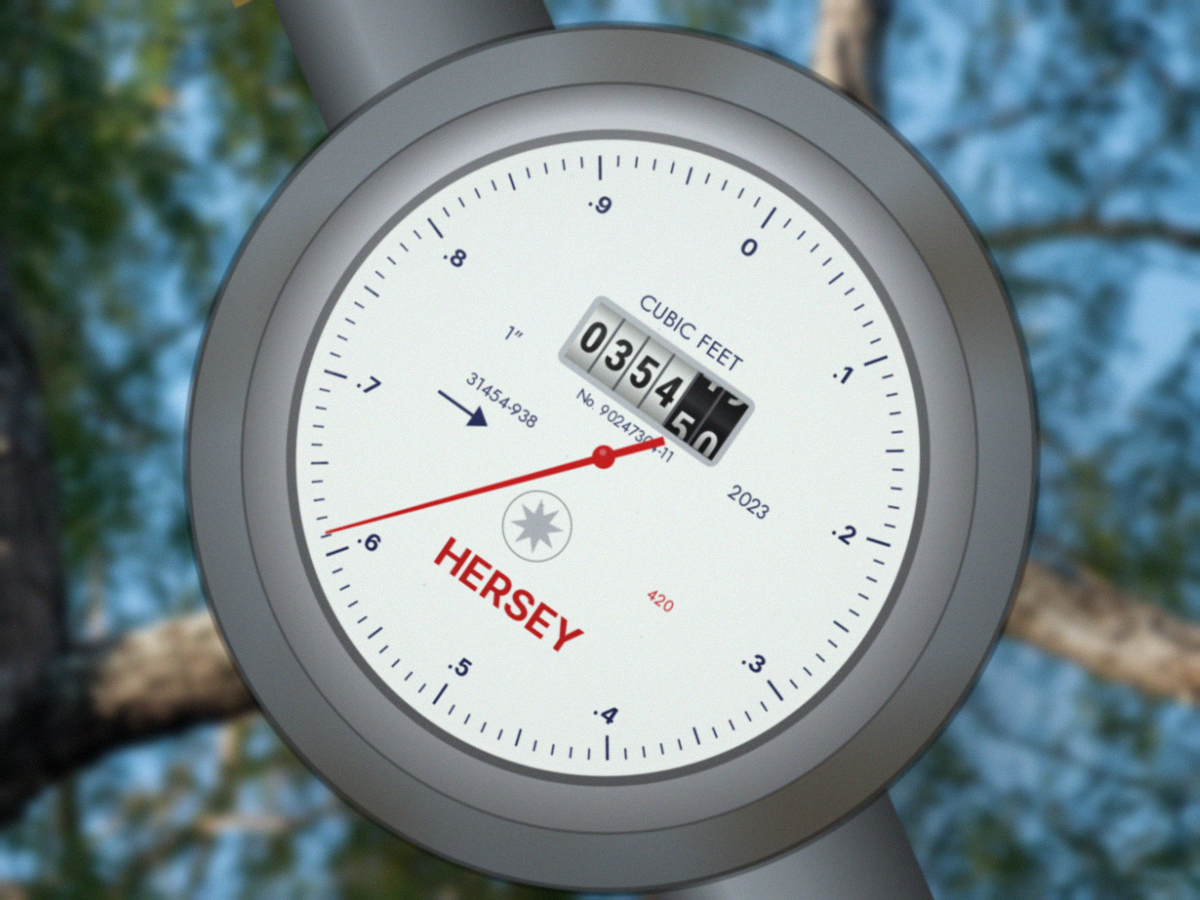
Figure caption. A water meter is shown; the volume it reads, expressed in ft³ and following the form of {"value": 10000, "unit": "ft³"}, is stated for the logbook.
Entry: {"value": 35449.61, "unit": "ft³"}
